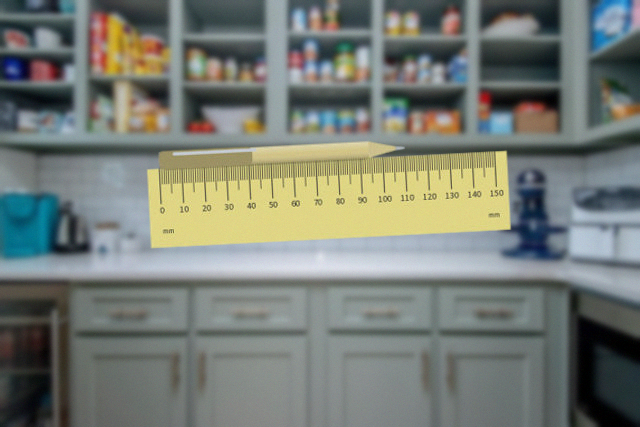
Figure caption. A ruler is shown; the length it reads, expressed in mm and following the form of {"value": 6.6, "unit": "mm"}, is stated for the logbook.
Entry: {"value": 110, "unit": "mm"}
